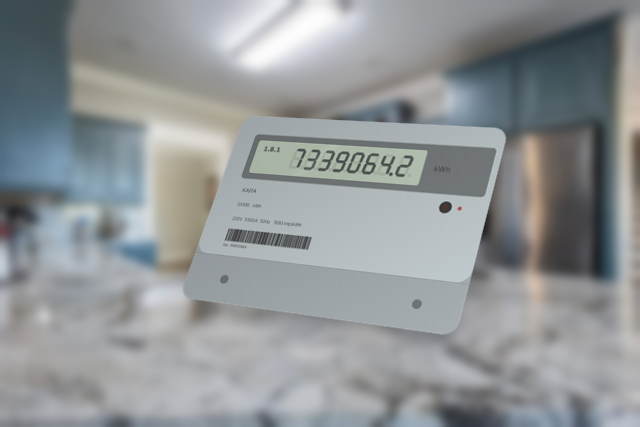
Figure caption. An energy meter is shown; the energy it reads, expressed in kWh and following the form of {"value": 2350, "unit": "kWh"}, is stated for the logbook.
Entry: {"value": 7339064.2, "unit": "kWh"}
